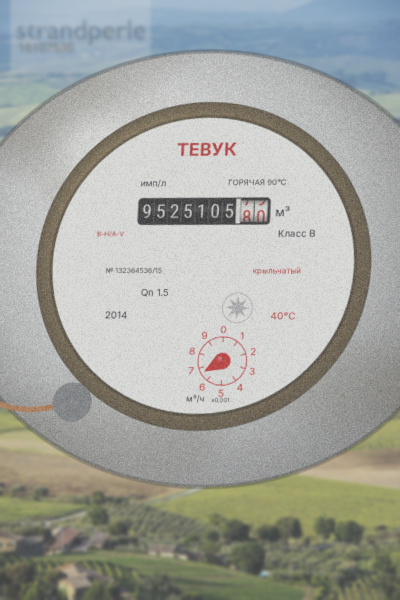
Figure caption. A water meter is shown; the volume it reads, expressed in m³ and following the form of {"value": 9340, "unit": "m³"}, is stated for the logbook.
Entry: {"value": 9525105.796, "unit": "m³"}
